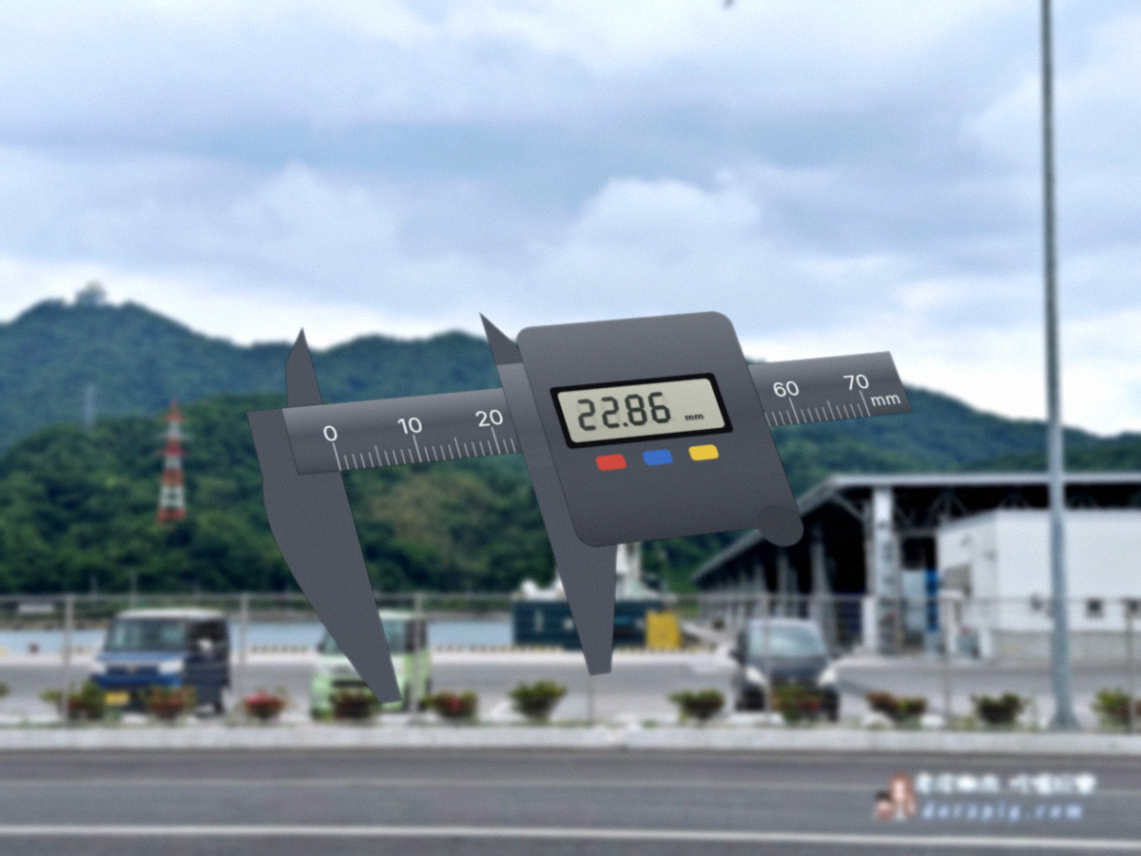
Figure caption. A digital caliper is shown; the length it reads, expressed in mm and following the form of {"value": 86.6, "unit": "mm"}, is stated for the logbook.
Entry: {"value": 22.86, "unit": "mm"}
